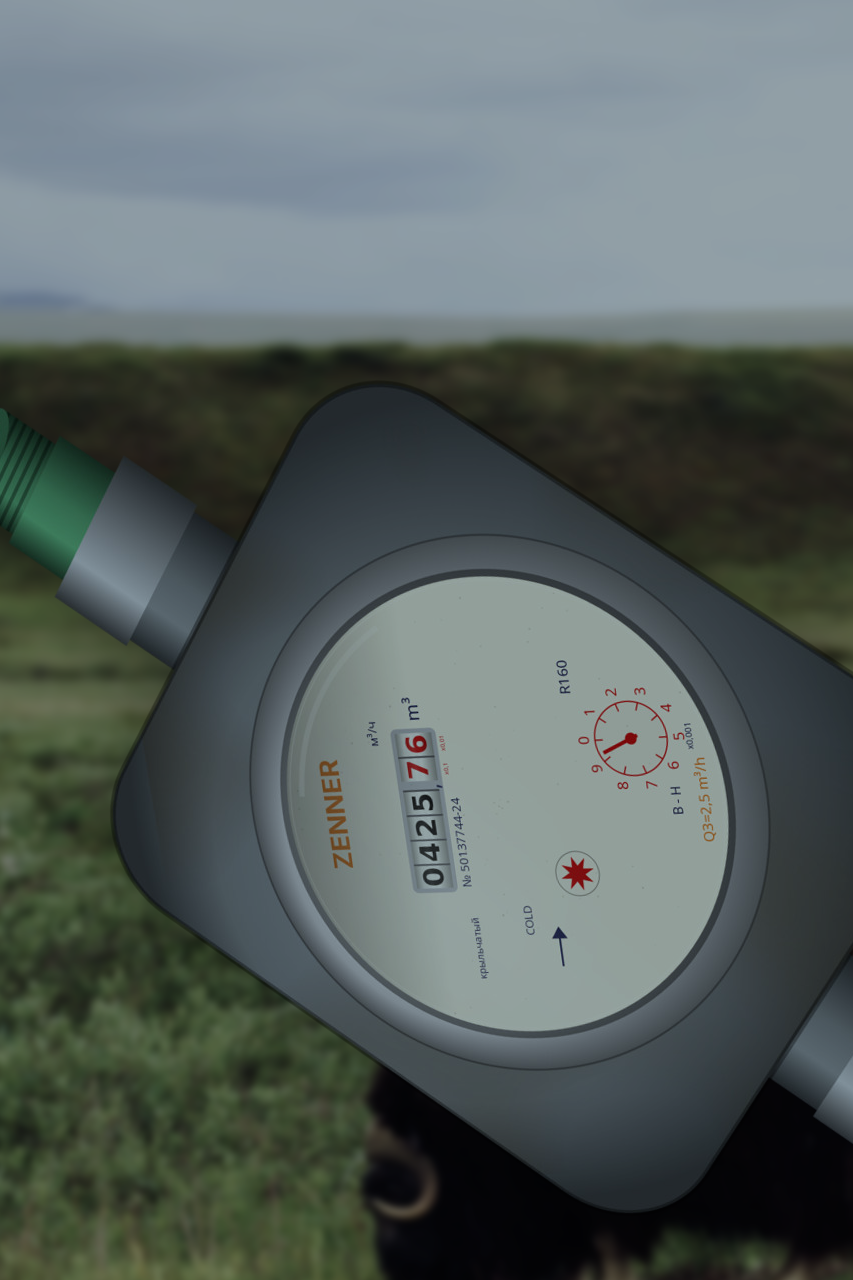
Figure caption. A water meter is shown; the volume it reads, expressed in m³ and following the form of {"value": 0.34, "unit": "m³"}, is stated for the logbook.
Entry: {"value": 425.759, "unit": "m³"}
